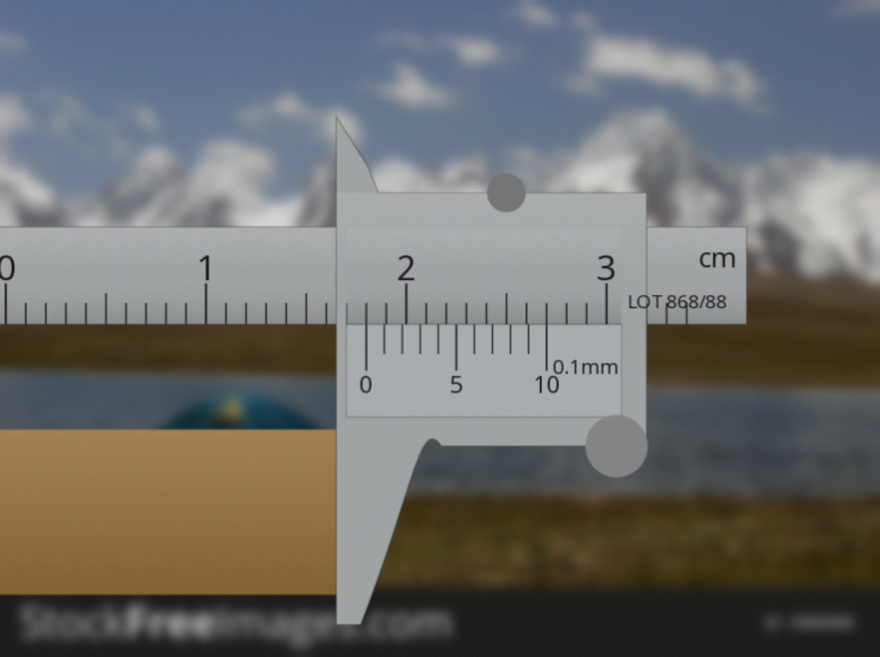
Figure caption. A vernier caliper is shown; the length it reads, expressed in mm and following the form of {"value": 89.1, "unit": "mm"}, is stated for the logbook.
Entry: {"value": 18.0, "unit": "mm"}
